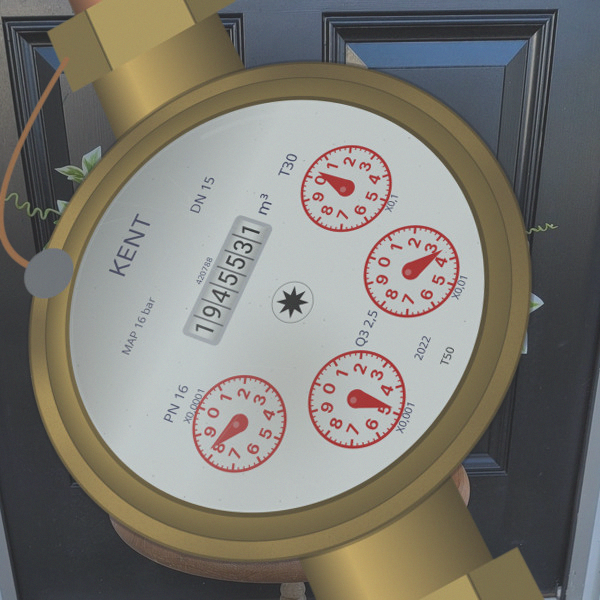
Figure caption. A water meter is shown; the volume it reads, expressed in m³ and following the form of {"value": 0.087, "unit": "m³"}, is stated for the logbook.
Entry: {"value": 1945531.0348, "unit": "m³"}
